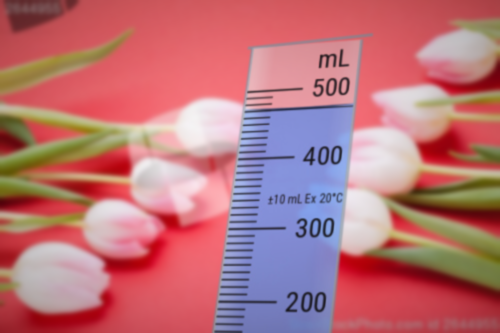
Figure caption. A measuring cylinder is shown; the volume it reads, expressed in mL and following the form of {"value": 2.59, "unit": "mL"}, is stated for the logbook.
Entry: {"value": 470, "unit": "mL"}
